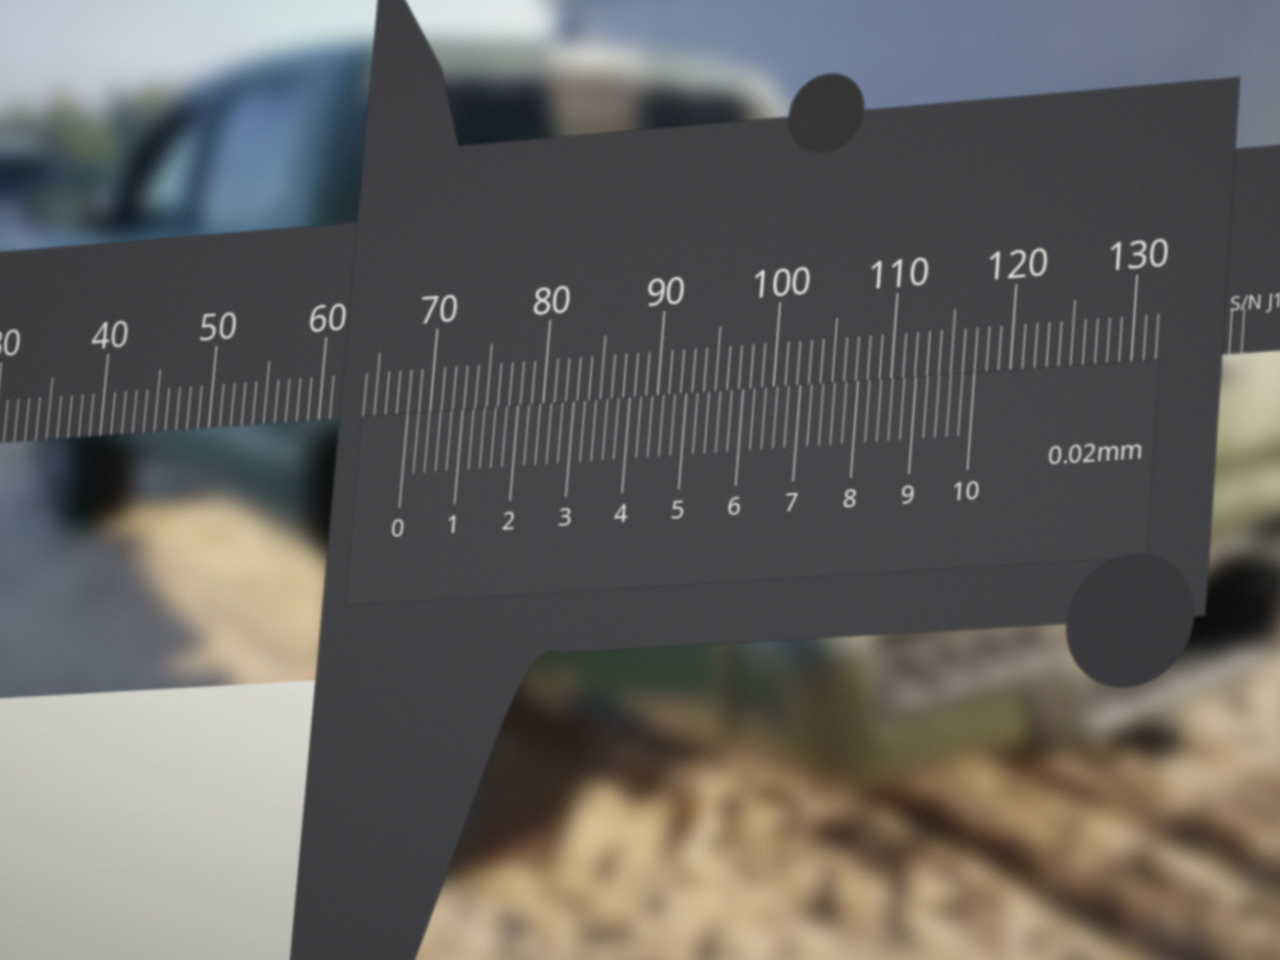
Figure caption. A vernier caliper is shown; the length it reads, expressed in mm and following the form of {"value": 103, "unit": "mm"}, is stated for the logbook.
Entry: {"value": 68.0, "unit": "mm"}
